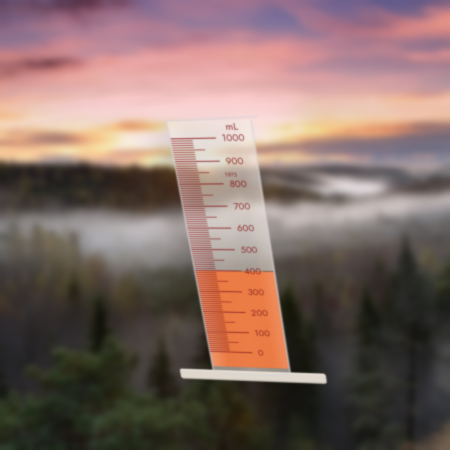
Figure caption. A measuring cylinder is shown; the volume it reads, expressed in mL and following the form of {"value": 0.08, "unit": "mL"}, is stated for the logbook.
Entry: {"value": 400, "unit": "mL"}
